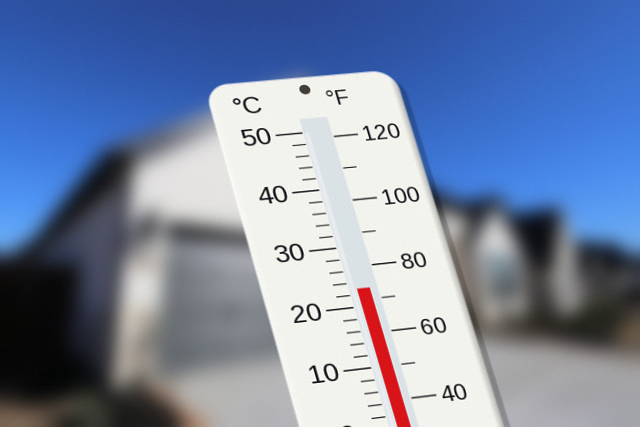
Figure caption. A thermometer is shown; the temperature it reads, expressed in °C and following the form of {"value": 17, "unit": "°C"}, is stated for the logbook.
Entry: {"value": 23, "unit": "°C"}
